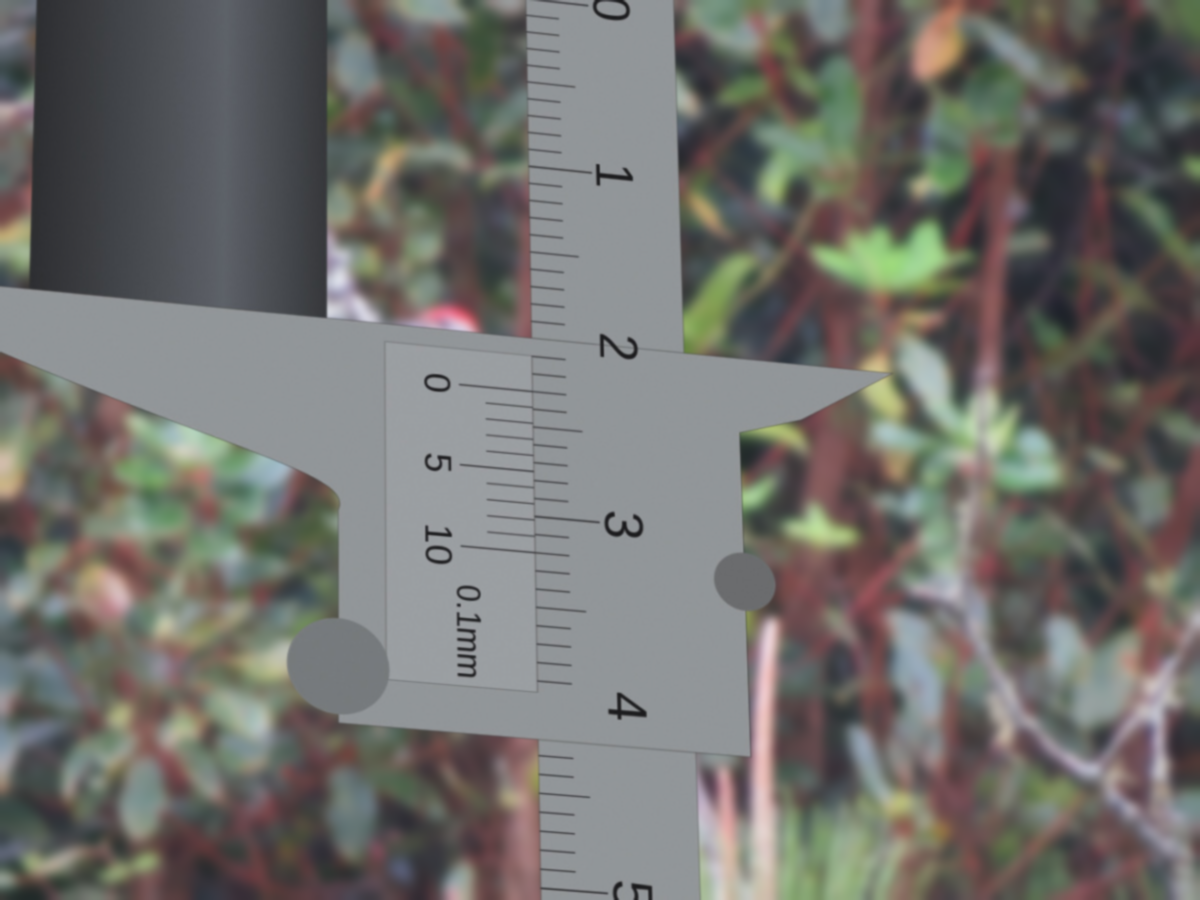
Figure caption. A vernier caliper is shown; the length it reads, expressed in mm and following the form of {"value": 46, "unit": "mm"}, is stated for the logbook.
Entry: {"value": 23.0, "unit": "mm"}
